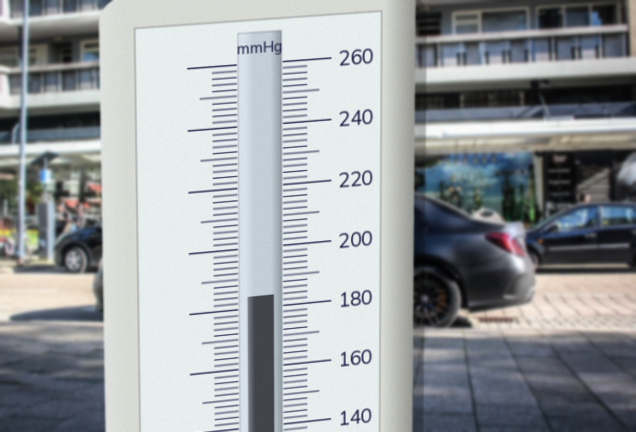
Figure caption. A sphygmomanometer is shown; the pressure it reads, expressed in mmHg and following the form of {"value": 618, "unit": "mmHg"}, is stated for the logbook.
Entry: {"value": 184, "unit": "mmHg"}
